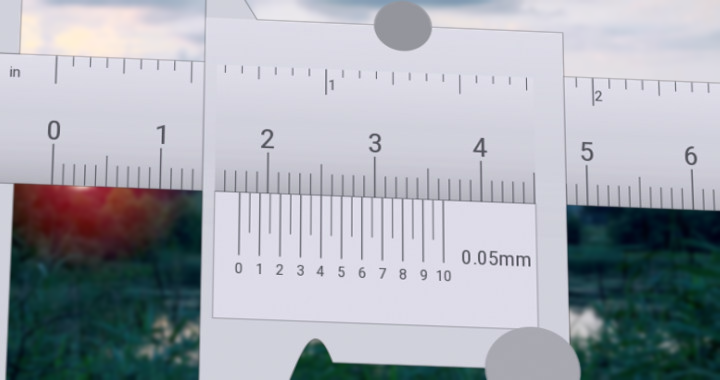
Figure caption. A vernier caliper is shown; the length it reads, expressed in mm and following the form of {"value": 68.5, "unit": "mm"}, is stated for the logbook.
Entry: {"value": 17.4, "unit": "mm"}
